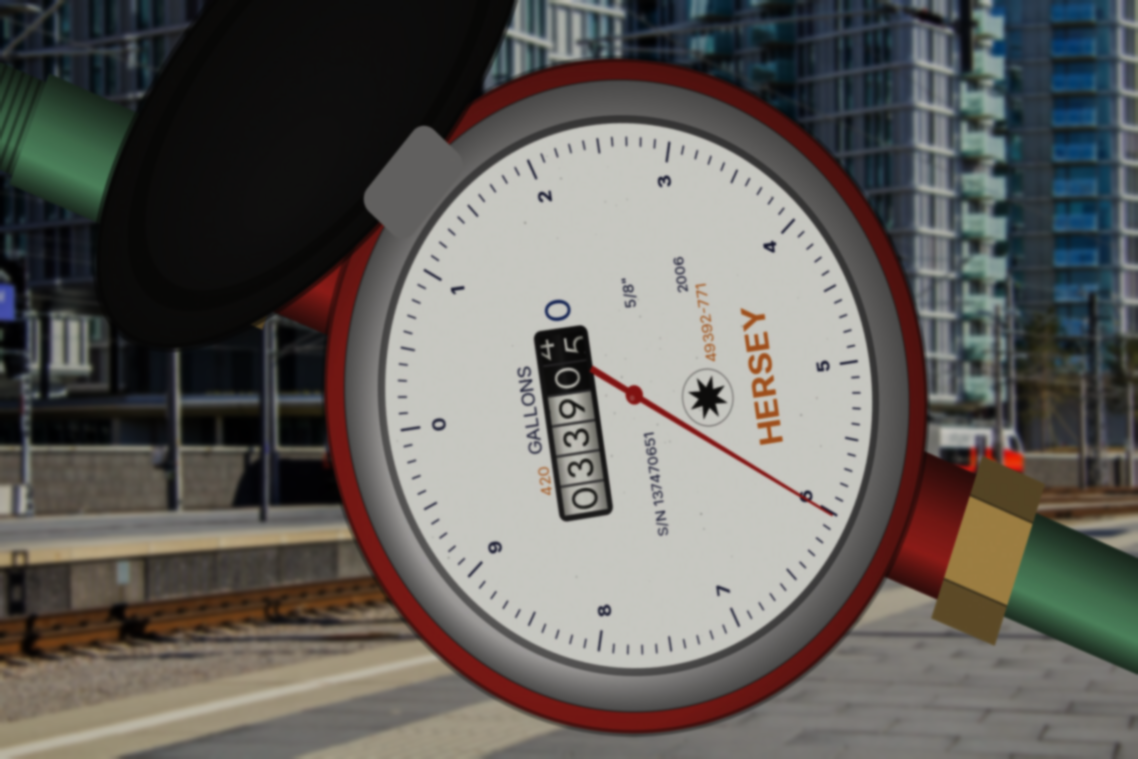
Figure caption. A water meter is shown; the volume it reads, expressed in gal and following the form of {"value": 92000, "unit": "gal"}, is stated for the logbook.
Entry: {"value": 339046.0, "unit": "gal"}
